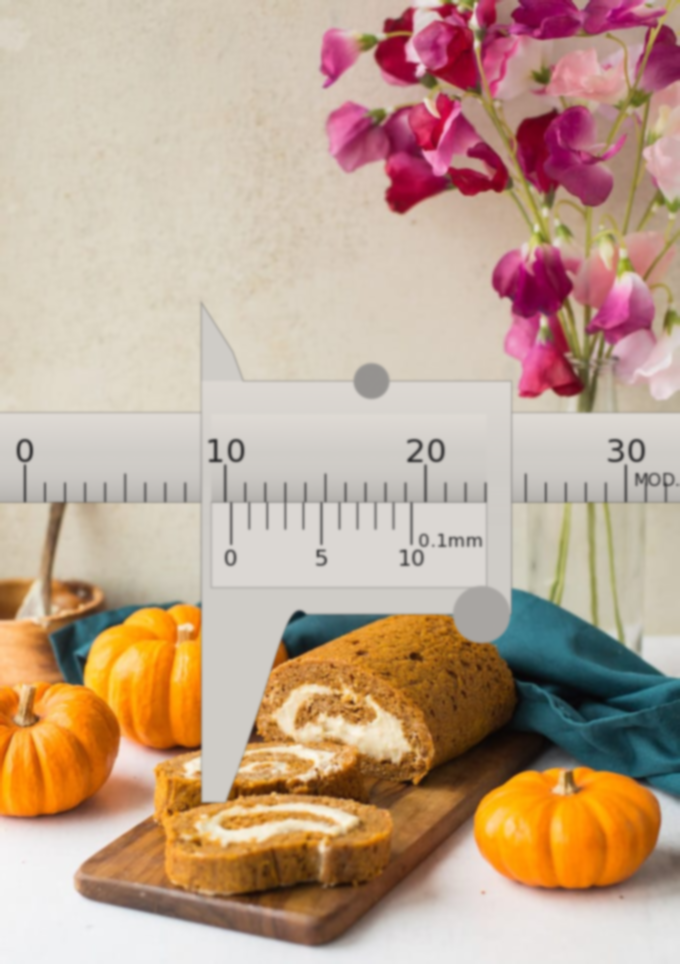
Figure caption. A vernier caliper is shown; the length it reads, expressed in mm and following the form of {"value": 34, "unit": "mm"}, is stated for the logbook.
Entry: {"value": 10.3, "unit": "mm"}
